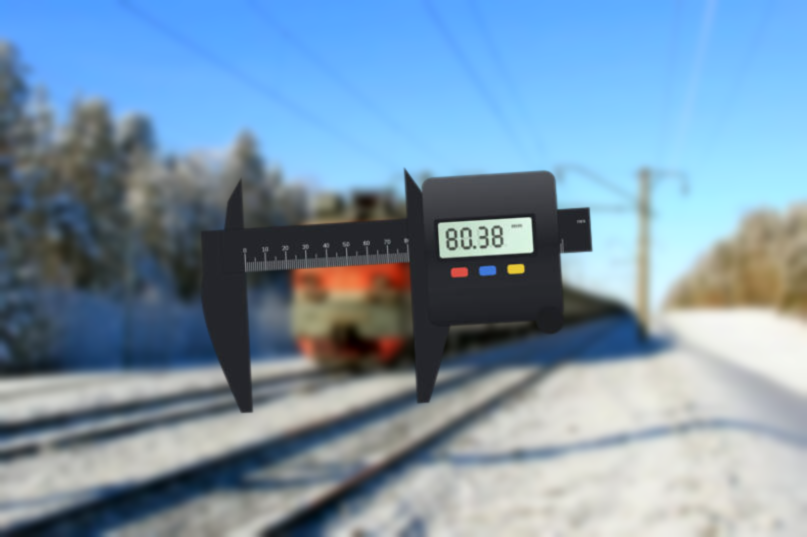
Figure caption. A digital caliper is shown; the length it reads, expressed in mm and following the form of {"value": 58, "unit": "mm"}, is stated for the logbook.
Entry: {"value": 80.38, "unit": "mm"}
